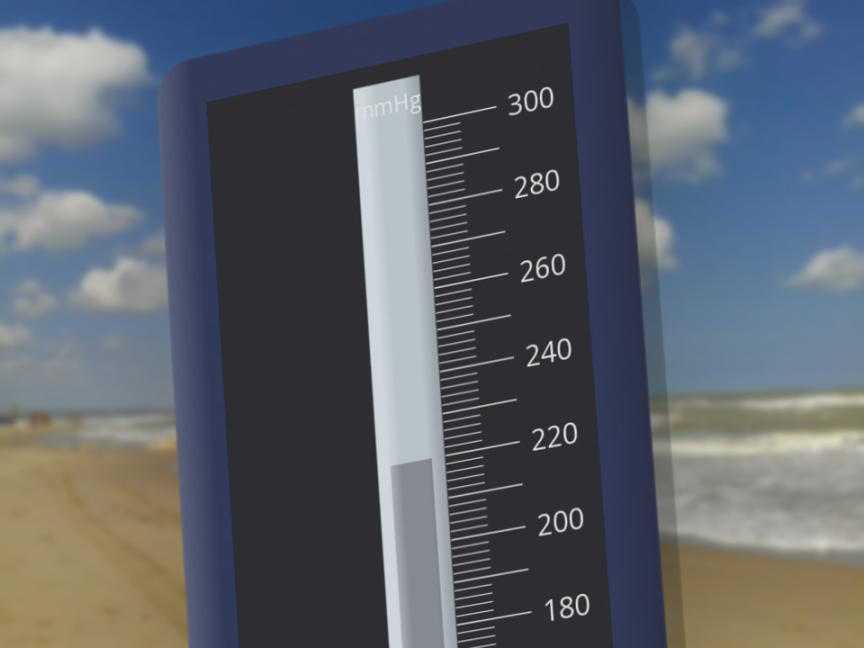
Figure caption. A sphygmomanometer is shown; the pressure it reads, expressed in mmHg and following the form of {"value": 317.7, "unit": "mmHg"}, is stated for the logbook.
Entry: {"value": 220, "unit": "mmHg"}
